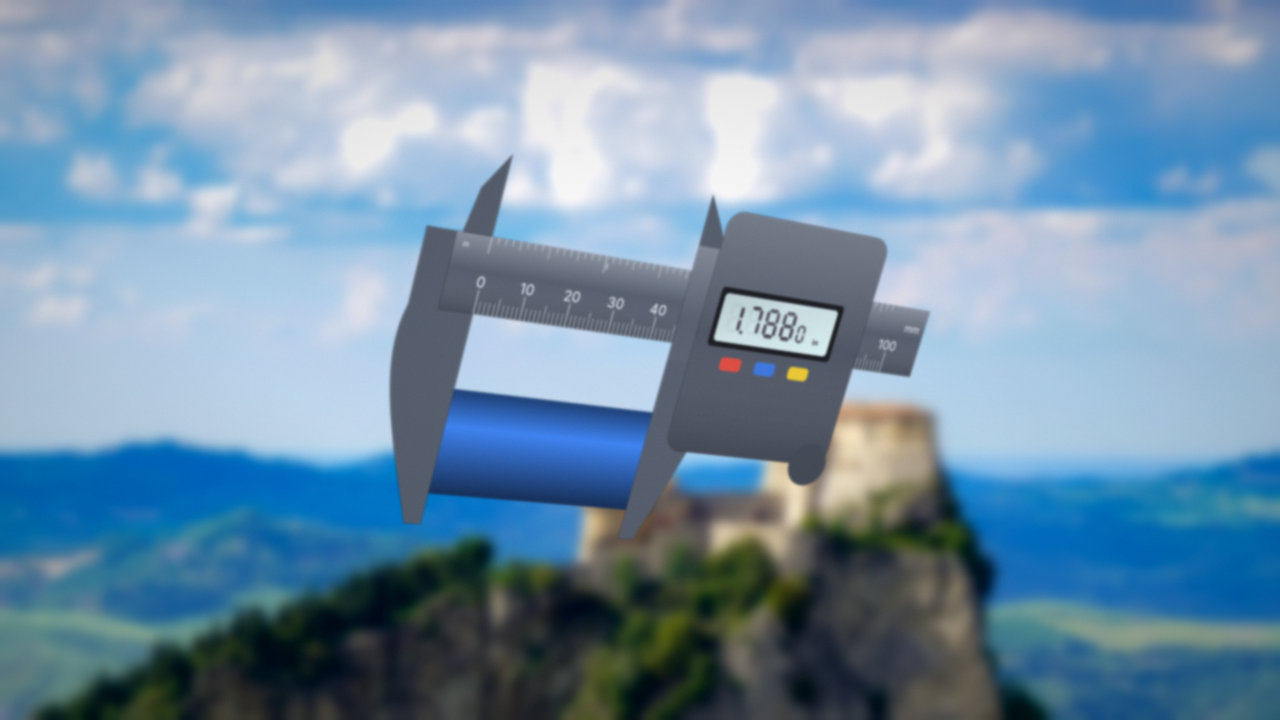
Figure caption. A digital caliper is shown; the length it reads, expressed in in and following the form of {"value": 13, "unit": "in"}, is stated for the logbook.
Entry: {"value": 1.7880, "unit": "in"}
